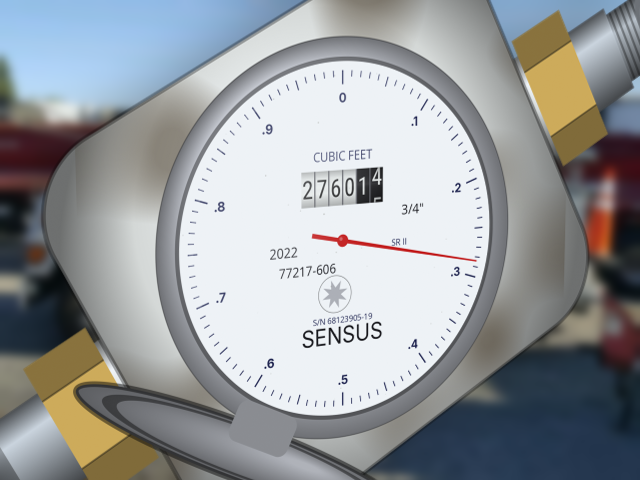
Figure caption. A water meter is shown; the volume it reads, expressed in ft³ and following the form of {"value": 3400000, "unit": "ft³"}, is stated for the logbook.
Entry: {"value": 276014.28, "unit": "ft³"}
